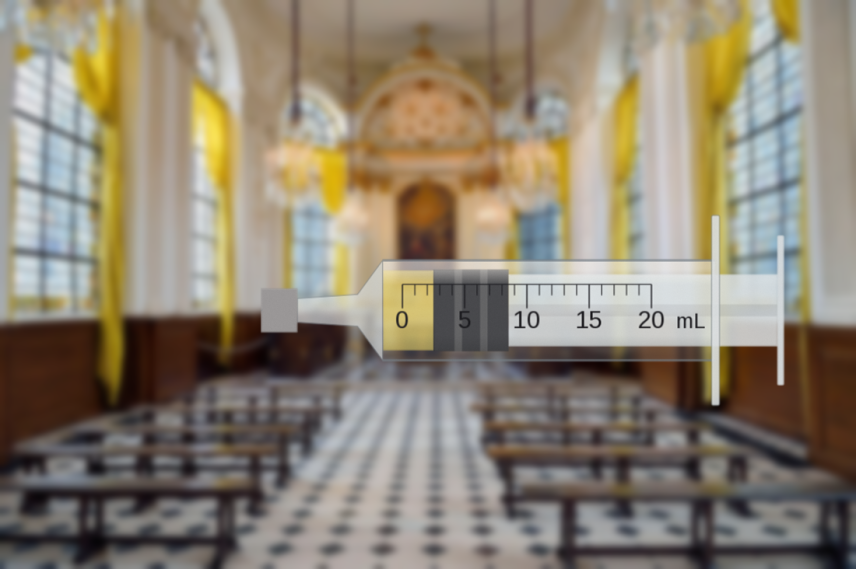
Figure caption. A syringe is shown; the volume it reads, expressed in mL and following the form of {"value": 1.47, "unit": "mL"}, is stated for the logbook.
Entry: {"value": 2.5, "unit": "mL"}
